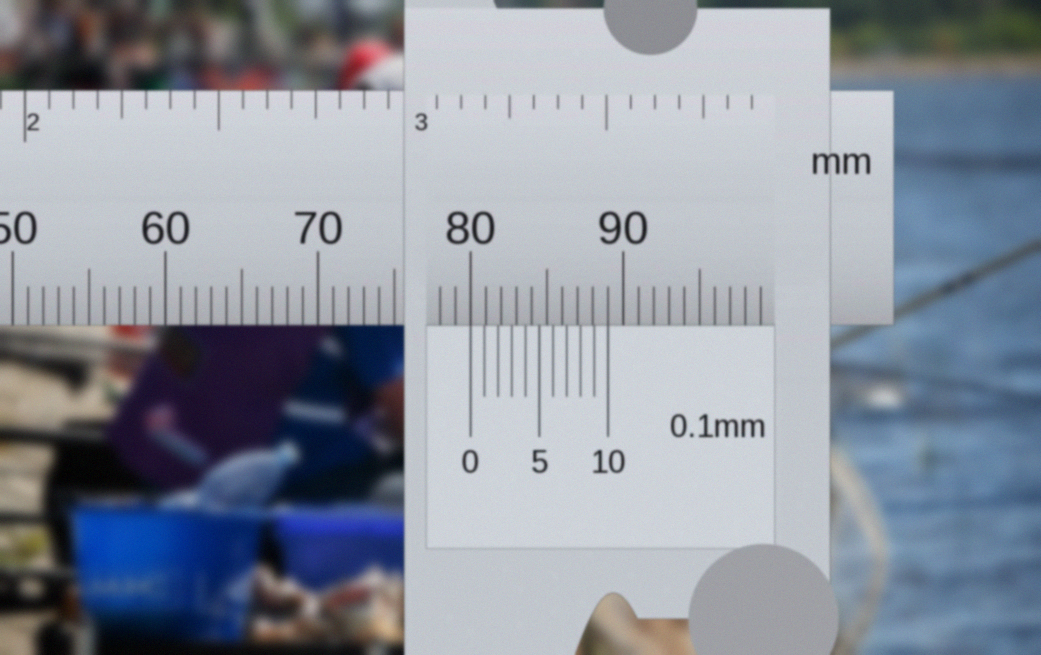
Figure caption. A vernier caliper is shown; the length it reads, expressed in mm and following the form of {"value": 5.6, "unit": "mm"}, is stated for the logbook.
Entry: {"value": 80.0, "unit": "mm"}
